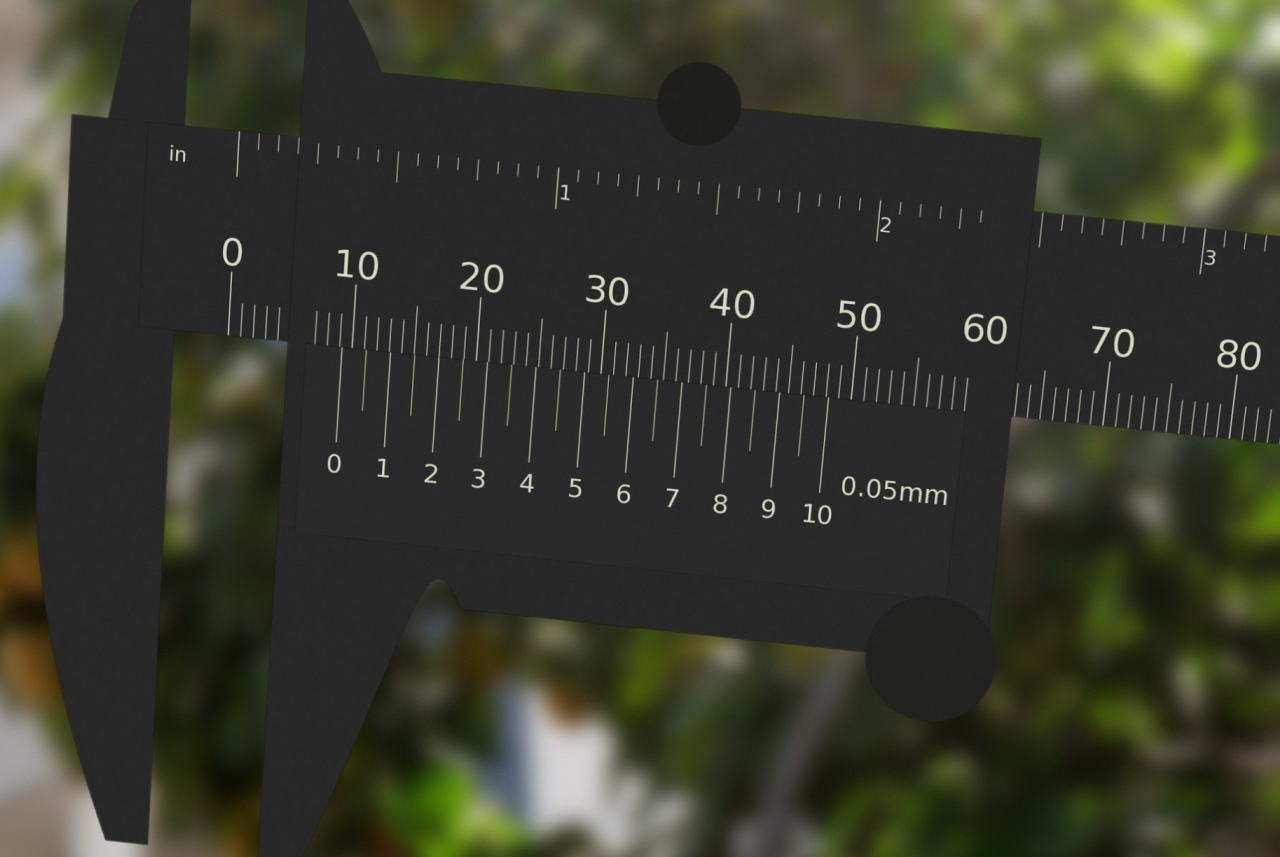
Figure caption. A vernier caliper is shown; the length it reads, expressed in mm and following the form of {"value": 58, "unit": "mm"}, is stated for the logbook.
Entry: {"value": 9.2, "unit": "mm"}
